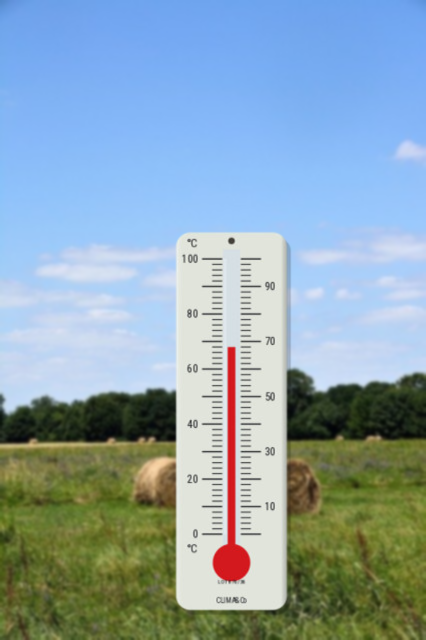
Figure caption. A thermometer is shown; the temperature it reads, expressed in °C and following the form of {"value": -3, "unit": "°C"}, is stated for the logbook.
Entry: {"value": 68, "unit": "°C"}
